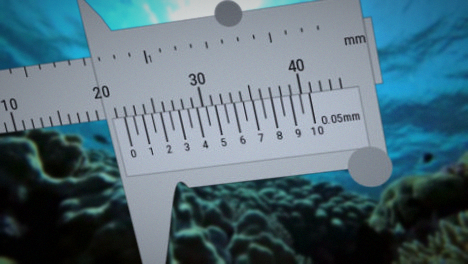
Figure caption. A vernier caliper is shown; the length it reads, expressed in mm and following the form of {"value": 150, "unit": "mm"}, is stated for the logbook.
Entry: {"value": 21.8, "unit": "mm"}
